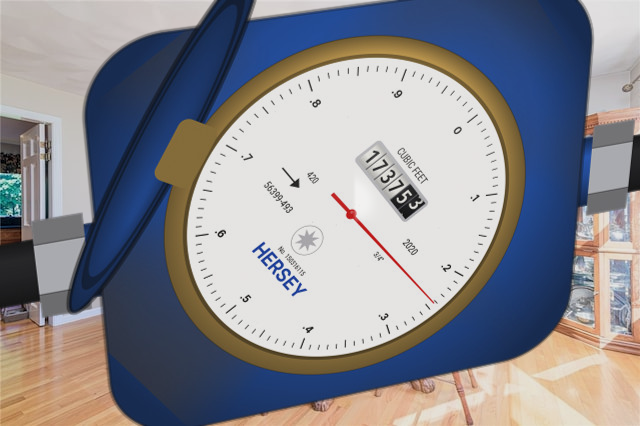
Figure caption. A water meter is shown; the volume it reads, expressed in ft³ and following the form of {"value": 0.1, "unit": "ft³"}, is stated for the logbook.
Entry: {"value": 173753.24, "unit": "ft³"}
